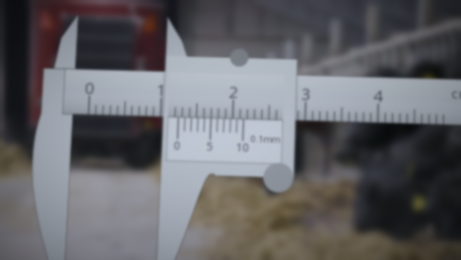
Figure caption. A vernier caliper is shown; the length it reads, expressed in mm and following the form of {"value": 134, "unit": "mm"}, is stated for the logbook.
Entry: {"value": 12.5, "unit": "mm"}
